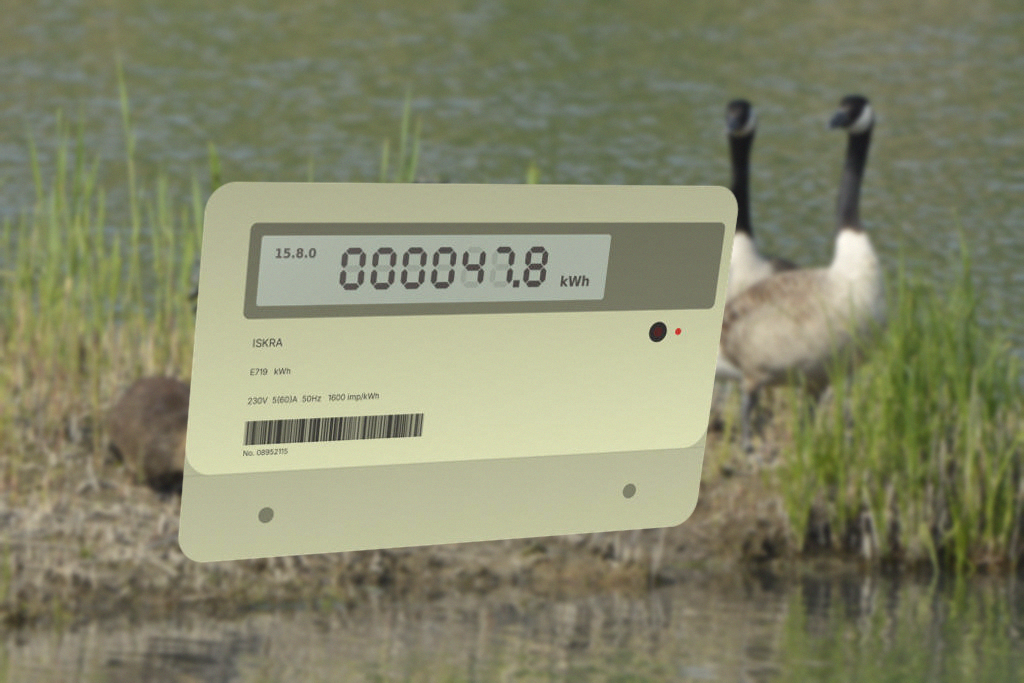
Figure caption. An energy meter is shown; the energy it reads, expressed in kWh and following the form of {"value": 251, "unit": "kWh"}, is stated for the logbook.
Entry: {"value": 47.8, "unit": "kWh"}
